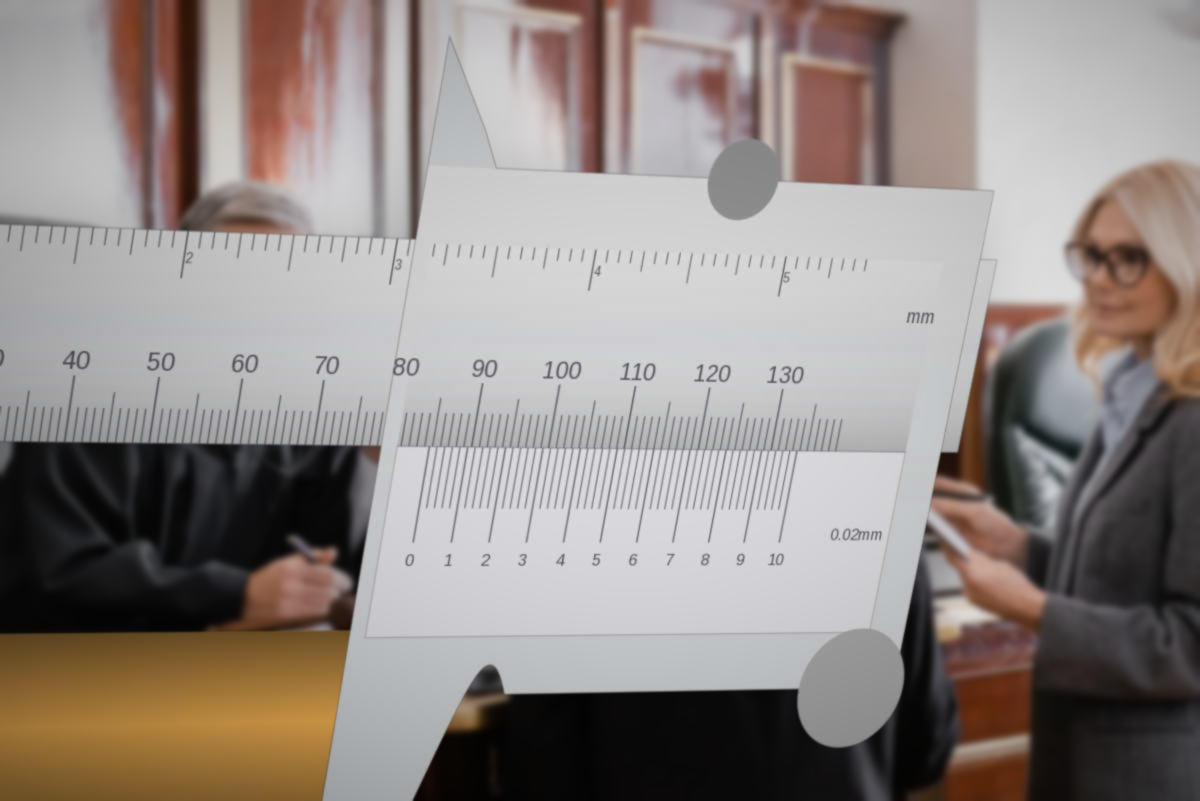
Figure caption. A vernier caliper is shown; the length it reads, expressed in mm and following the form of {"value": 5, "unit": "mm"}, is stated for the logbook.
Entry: {"value": 84.6, "unit": "mm"}
